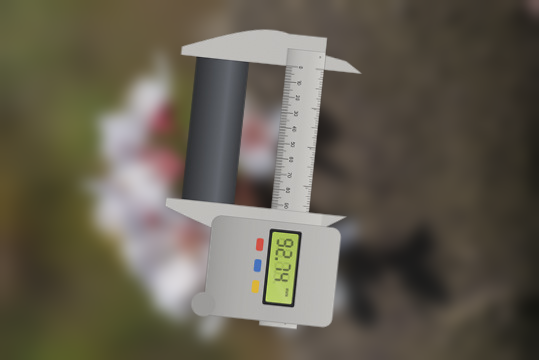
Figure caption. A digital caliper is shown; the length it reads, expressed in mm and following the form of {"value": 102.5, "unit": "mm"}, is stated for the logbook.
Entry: {"value": 92.74, "unit": "mm"}
